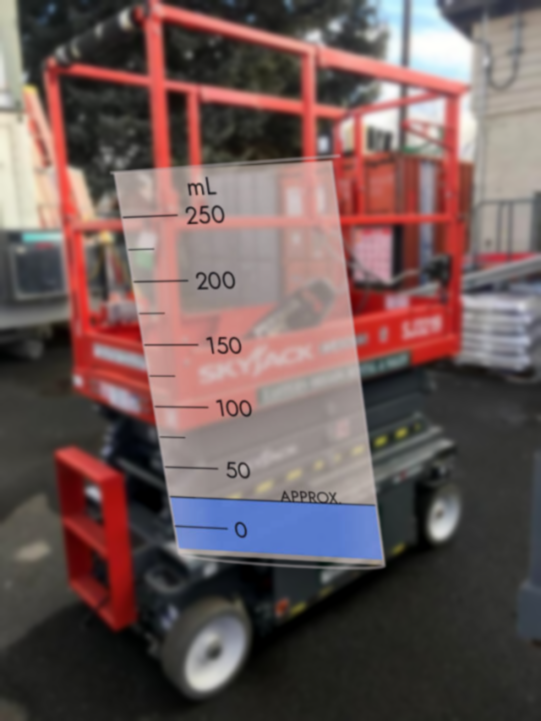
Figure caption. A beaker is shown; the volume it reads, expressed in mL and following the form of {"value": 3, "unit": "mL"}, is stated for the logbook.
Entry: {"value": 25, "unit": "mL"}
